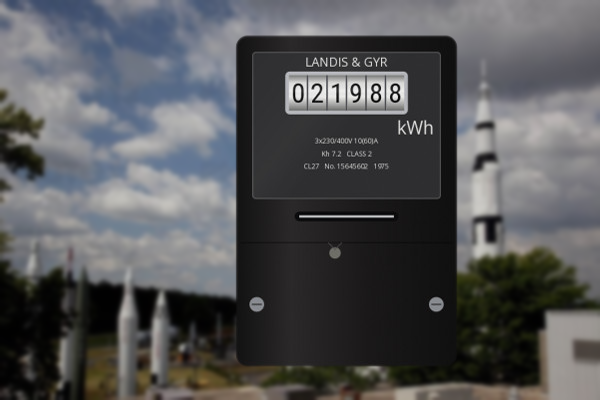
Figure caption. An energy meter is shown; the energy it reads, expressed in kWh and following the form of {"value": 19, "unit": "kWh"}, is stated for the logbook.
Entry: {"value": 21988, "unit": "kWh"}
